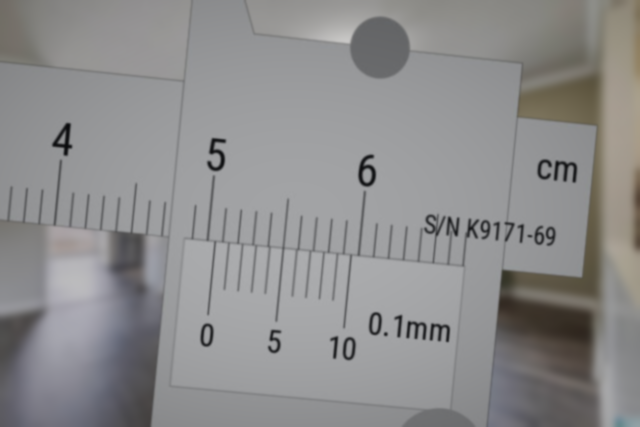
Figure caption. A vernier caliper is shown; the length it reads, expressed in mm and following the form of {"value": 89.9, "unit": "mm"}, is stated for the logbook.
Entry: {"value": 50.5, "unit": "mm"}
